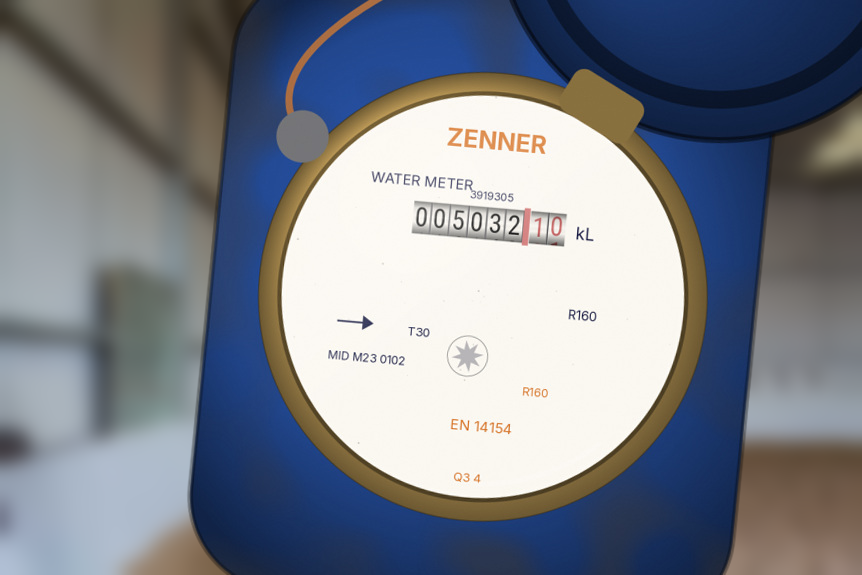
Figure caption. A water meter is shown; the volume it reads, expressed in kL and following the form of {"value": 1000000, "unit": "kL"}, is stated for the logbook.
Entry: {"value": 5032.10, "unit": "kL"}
